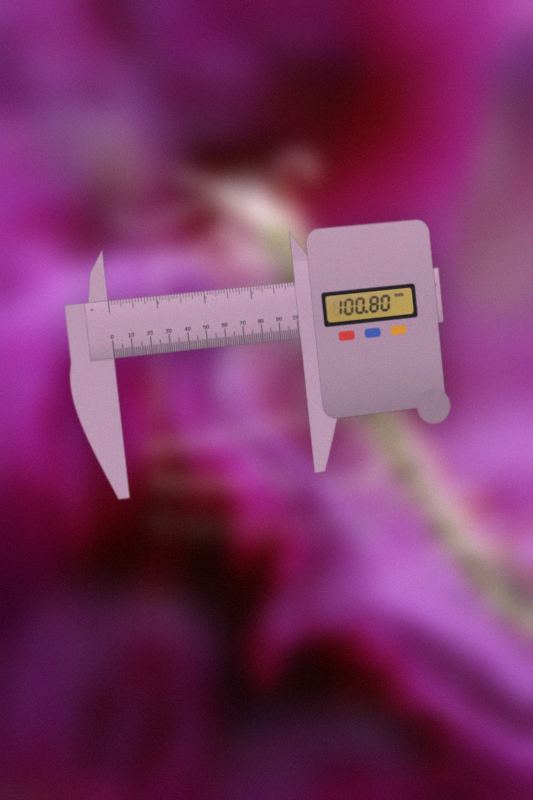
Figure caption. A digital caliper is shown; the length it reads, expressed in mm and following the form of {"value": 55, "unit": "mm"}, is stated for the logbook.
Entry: {"value": 100.80, "unit": "mm"}
